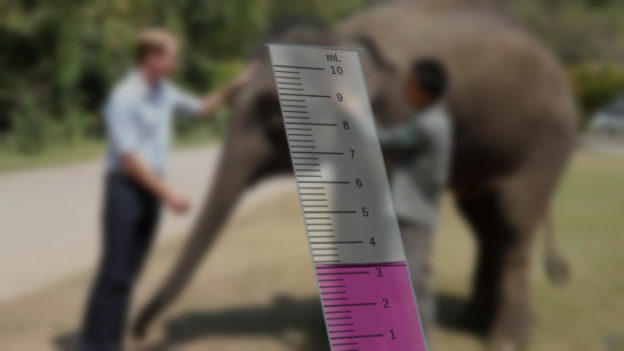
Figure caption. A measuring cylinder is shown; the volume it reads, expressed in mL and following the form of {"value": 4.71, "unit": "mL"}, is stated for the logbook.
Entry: {"value": 3.2, "unit": "mL"}
